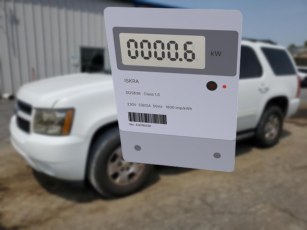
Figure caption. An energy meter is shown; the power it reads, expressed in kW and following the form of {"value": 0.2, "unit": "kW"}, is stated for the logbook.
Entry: {"value": 0.6, "unit": "kW"}
